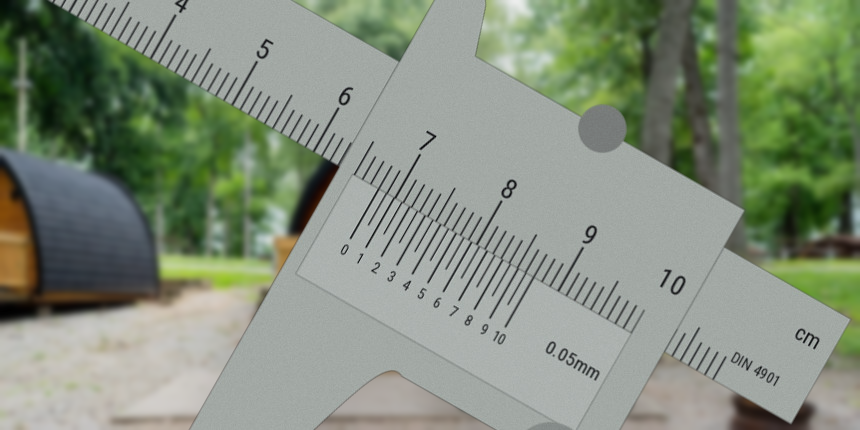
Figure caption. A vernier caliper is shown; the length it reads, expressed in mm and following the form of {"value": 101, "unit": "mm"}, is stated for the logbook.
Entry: {"value": 68.0, "unit": "mm"}
